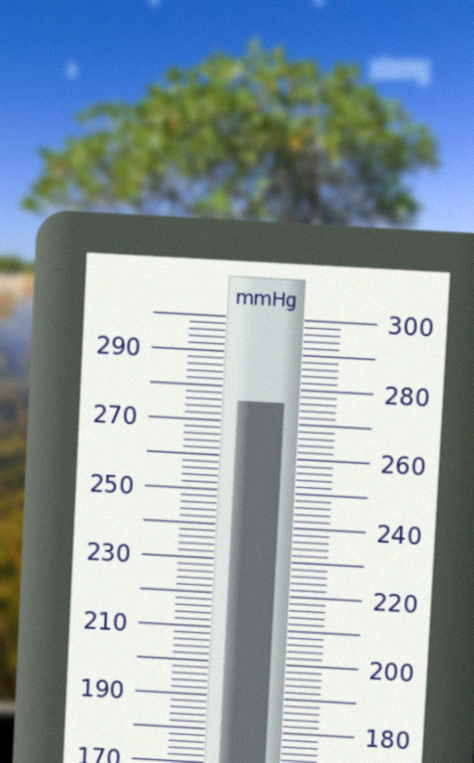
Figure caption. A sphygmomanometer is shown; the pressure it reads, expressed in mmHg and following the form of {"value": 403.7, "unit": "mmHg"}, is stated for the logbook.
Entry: {"value": 276, "unit": "mmHg"}
